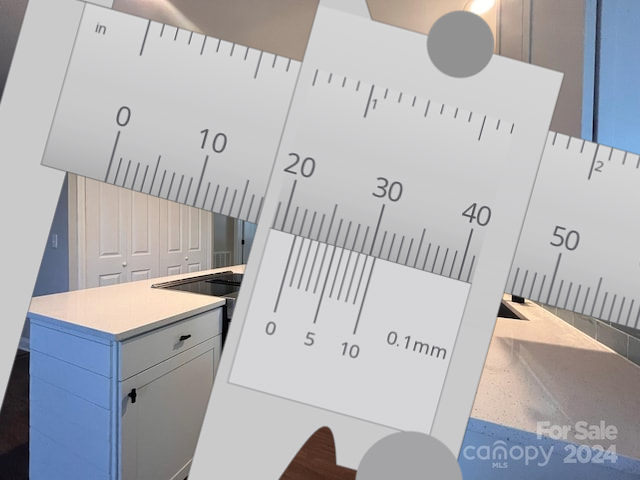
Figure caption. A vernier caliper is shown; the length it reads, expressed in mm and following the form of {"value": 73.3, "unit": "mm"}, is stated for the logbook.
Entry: {"value": 21.6, "unit": "mm"}
